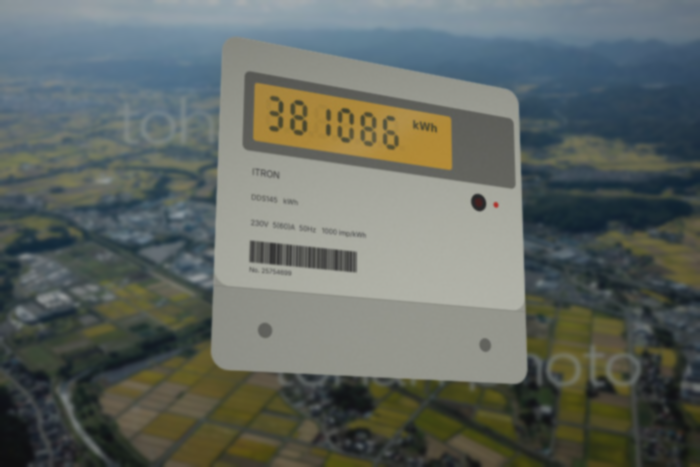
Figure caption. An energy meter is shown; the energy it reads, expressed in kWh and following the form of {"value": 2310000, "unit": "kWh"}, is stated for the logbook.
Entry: {"value": 381086, "unit": "kWh"}
